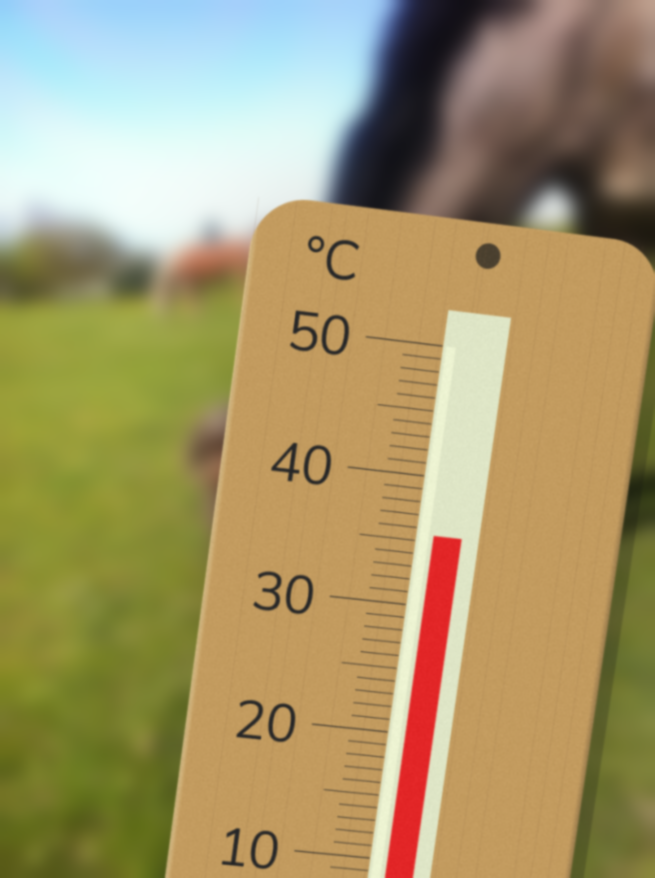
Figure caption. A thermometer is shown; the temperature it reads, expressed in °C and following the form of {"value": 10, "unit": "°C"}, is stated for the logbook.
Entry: {"value": 35.5, "unit": "°C"}
